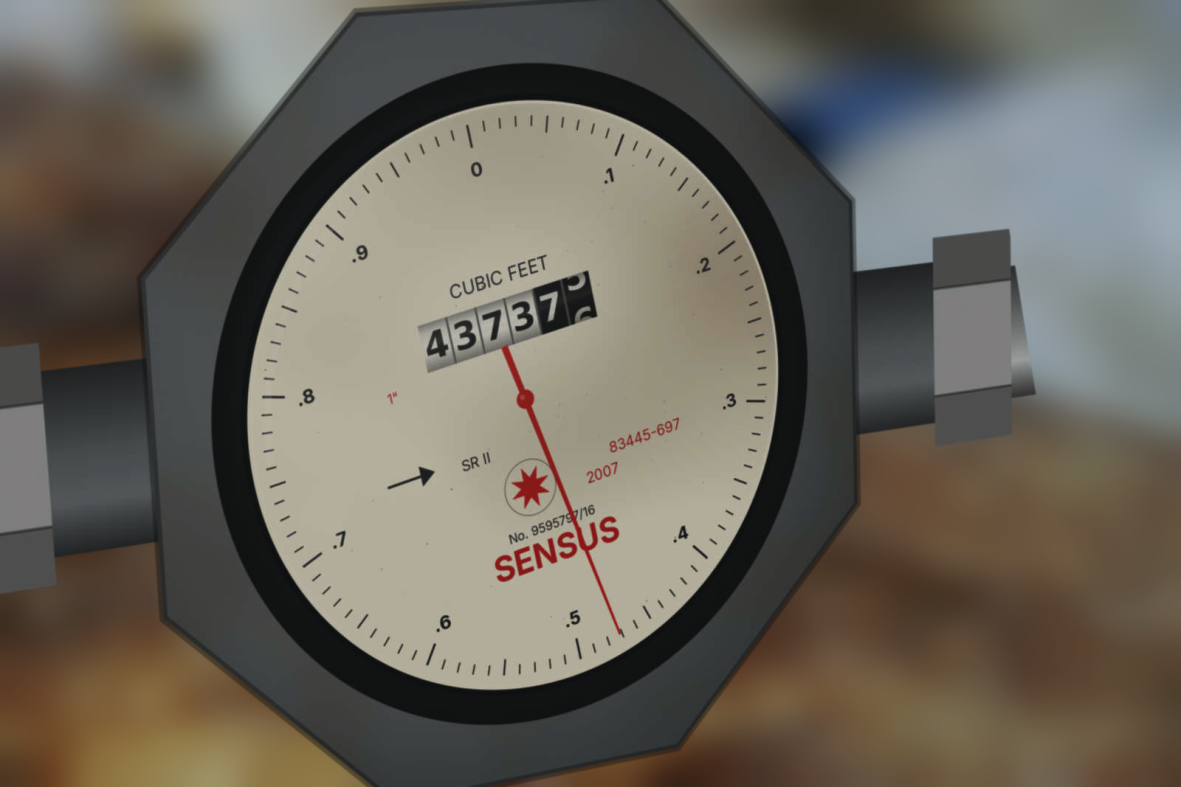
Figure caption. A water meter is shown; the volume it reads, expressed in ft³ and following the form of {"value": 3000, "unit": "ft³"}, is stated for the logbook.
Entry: {"value": 437375.47, "unit": "ft³"}
